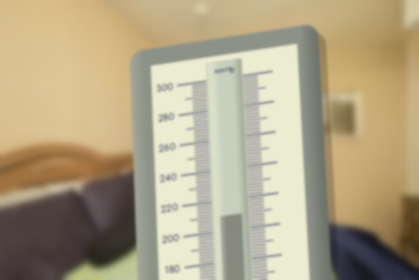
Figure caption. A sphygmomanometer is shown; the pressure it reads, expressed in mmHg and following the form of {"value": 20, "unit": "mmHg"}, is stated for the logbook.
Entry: {"value": 210, "unit": "mmHg"}
